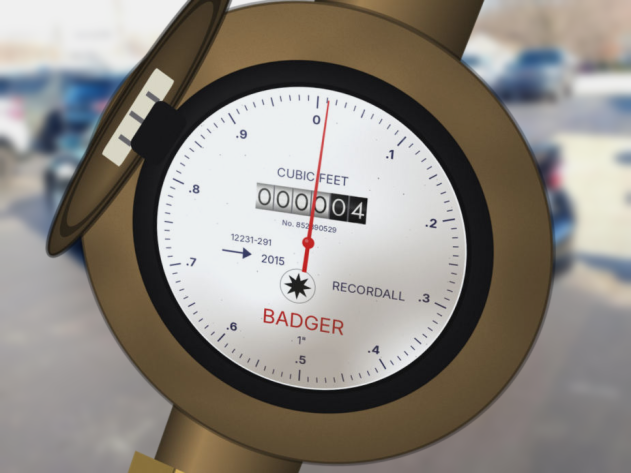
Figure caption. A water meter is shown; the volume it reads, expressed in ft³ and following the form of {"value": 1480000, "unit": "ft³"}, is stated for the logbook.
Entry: {"value": 4.01, "unit": "ft³"}
